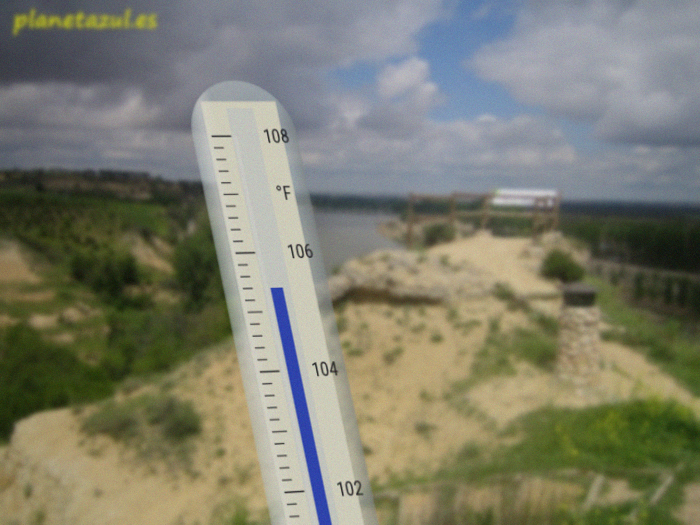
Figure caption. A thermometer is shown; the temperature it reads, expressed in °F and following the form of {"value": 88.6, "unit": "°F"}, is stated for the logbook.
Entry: {"value": 105.4, "unit": "°F"}
